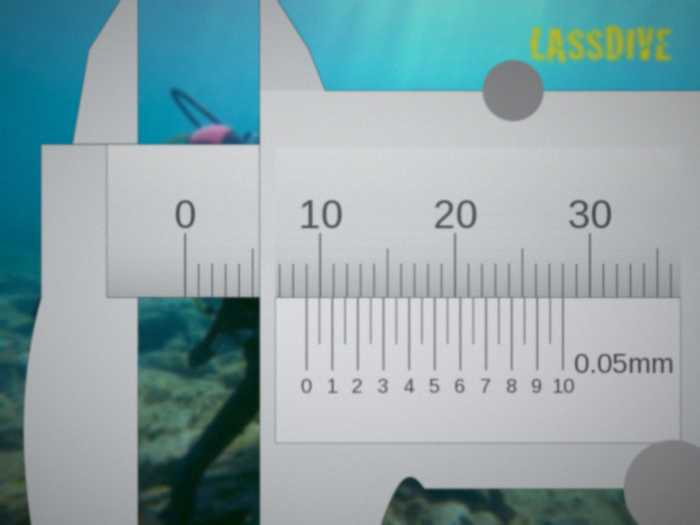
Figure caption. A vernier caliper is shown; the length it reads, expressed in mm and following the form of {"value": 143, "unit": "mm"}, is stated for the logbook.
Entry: {"value": 9.0, "unit": "mm"}
